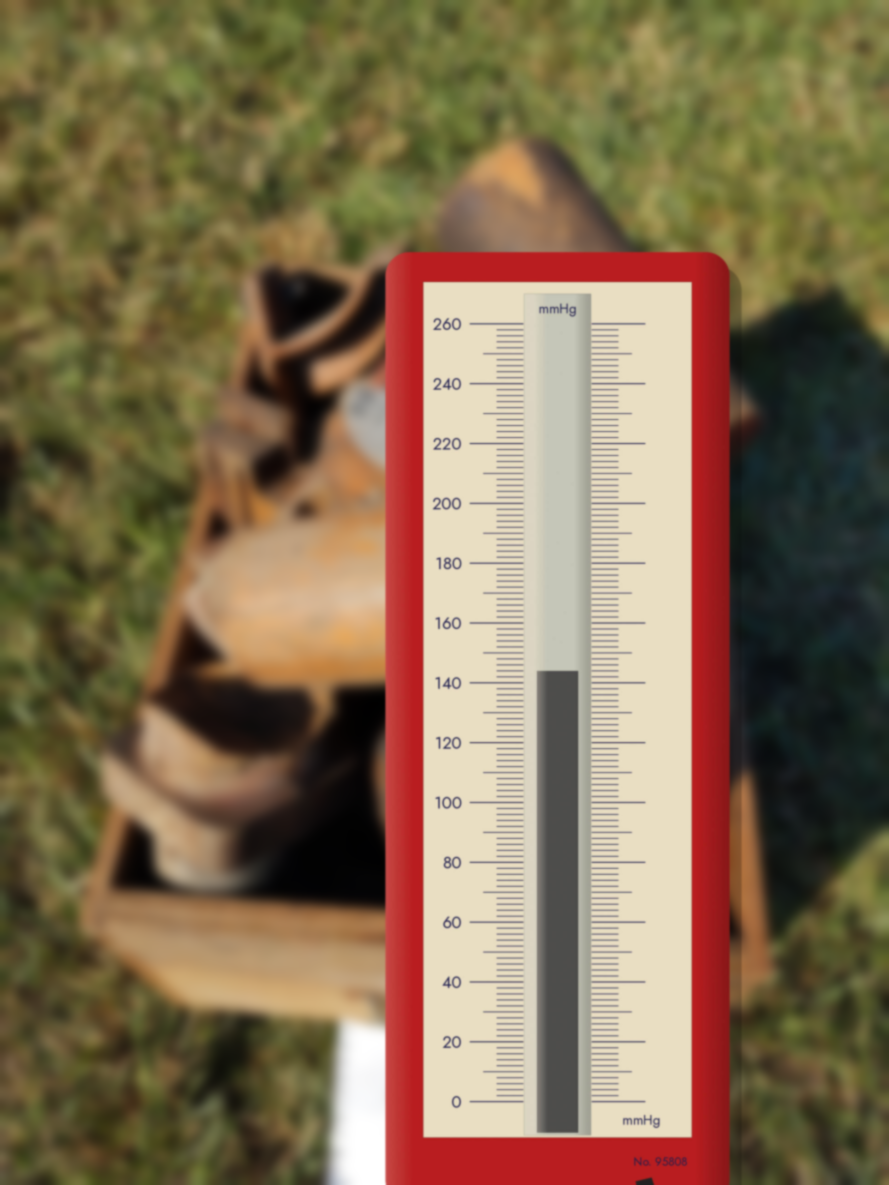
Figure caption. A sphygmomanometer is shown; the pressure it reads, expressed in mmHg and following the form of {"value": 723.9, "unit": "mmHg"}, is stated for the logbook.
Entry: {"value": 144, "unit": "mmHg"}
